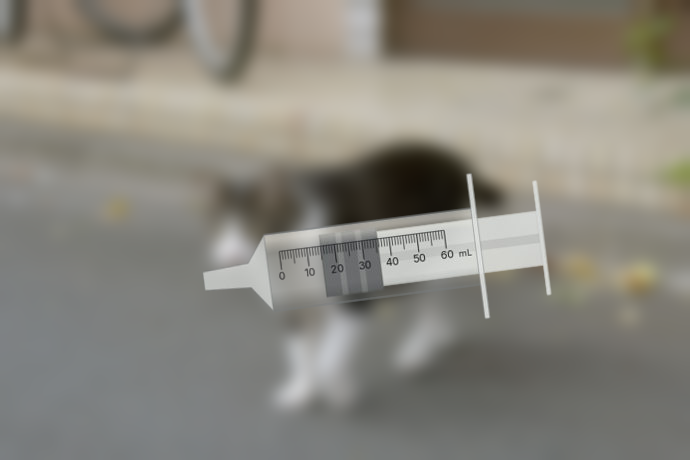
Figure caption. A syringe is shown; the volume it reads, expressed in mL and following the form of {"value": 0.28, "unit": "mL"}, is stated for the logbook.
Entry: {"value": 15, "unit": "mL"}
